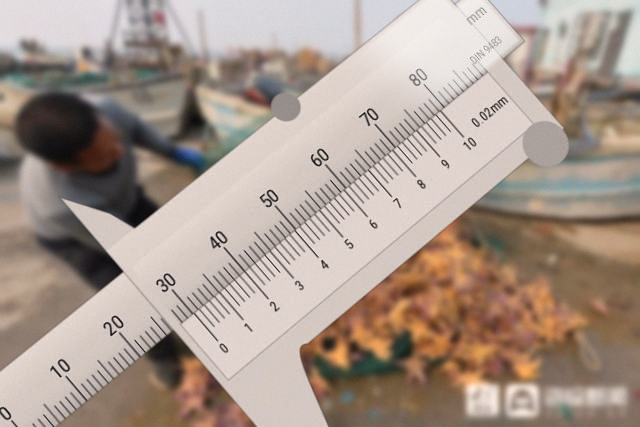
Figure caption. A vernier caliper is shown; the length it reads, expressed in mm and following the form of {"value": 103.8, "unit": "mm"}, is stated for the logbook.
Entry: {"value": 30.2, "unit": "mm"}
